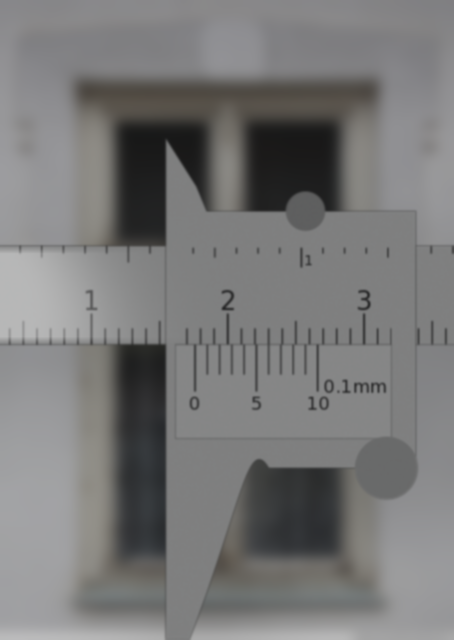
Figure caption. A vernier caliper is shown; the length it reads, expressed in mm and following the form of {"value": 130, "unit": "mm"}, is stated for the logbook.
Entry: {"value": 17.6, "unit": "mm"}
